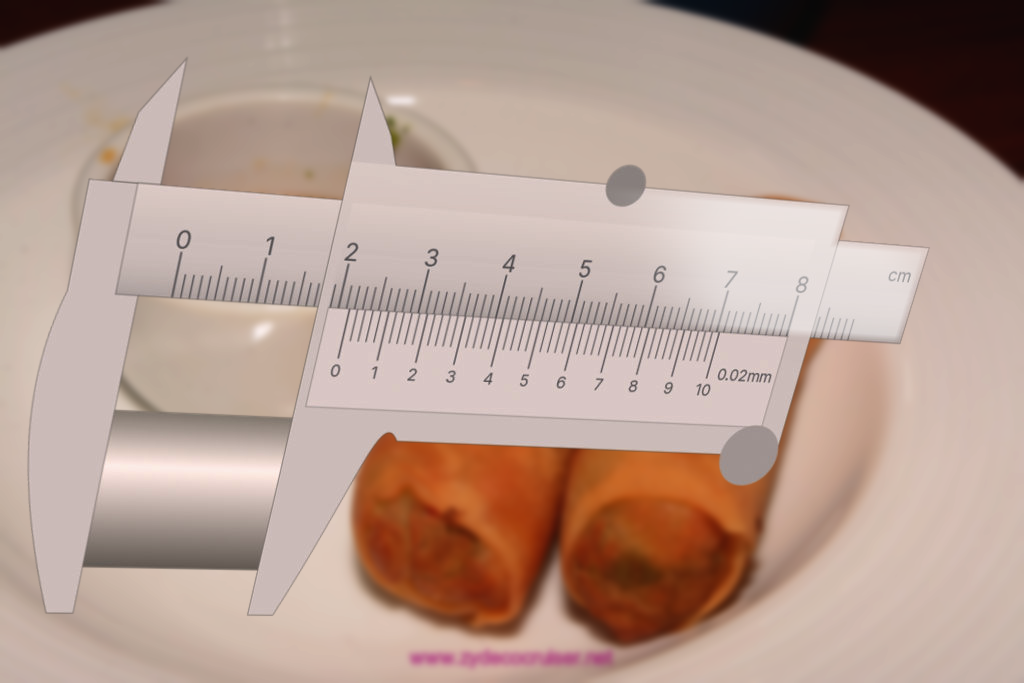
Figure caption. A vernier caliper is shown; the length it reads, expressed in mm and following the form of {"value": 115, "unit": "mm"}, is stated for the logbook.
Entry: {"value": 21.4, "unit": "mm"}
